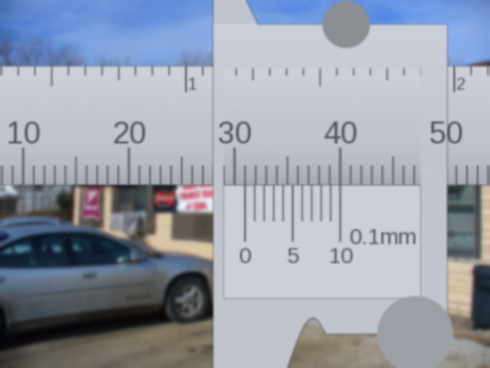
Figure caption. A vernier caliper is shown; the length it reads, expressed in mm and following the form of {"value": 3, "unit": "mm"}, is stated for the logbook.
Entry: {"value": 31.0, "unit": "mm"}
